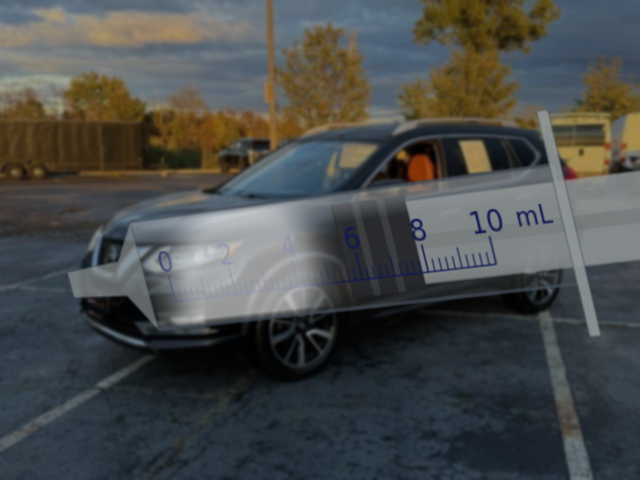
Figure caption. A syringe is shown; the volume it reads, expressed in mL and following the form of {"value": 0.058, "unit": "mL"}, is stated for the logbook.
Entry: {"value": 5.6, "unit": "mL"}
